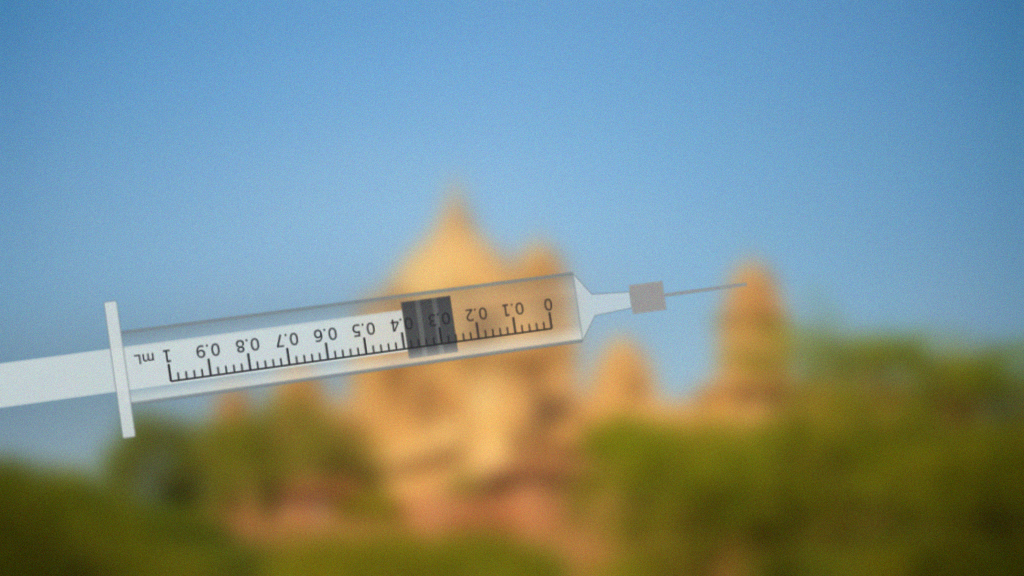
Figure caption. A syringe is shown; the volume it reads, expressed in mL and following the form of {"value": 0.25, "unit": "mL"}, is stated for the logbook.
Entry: {"value": 0.26, "unit": "mL"}
